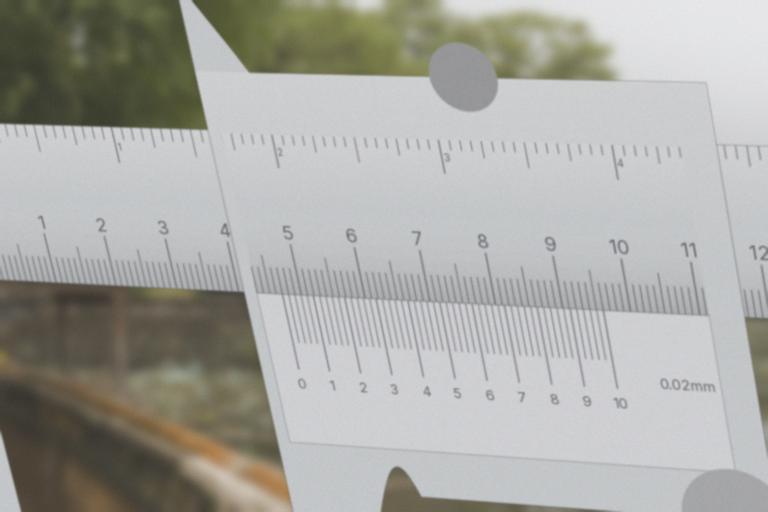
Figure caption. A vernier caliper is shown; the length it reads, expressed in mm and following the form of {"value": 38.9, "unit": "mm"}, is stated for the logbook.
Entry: {"value": 47.0, "unit": "mm"}
